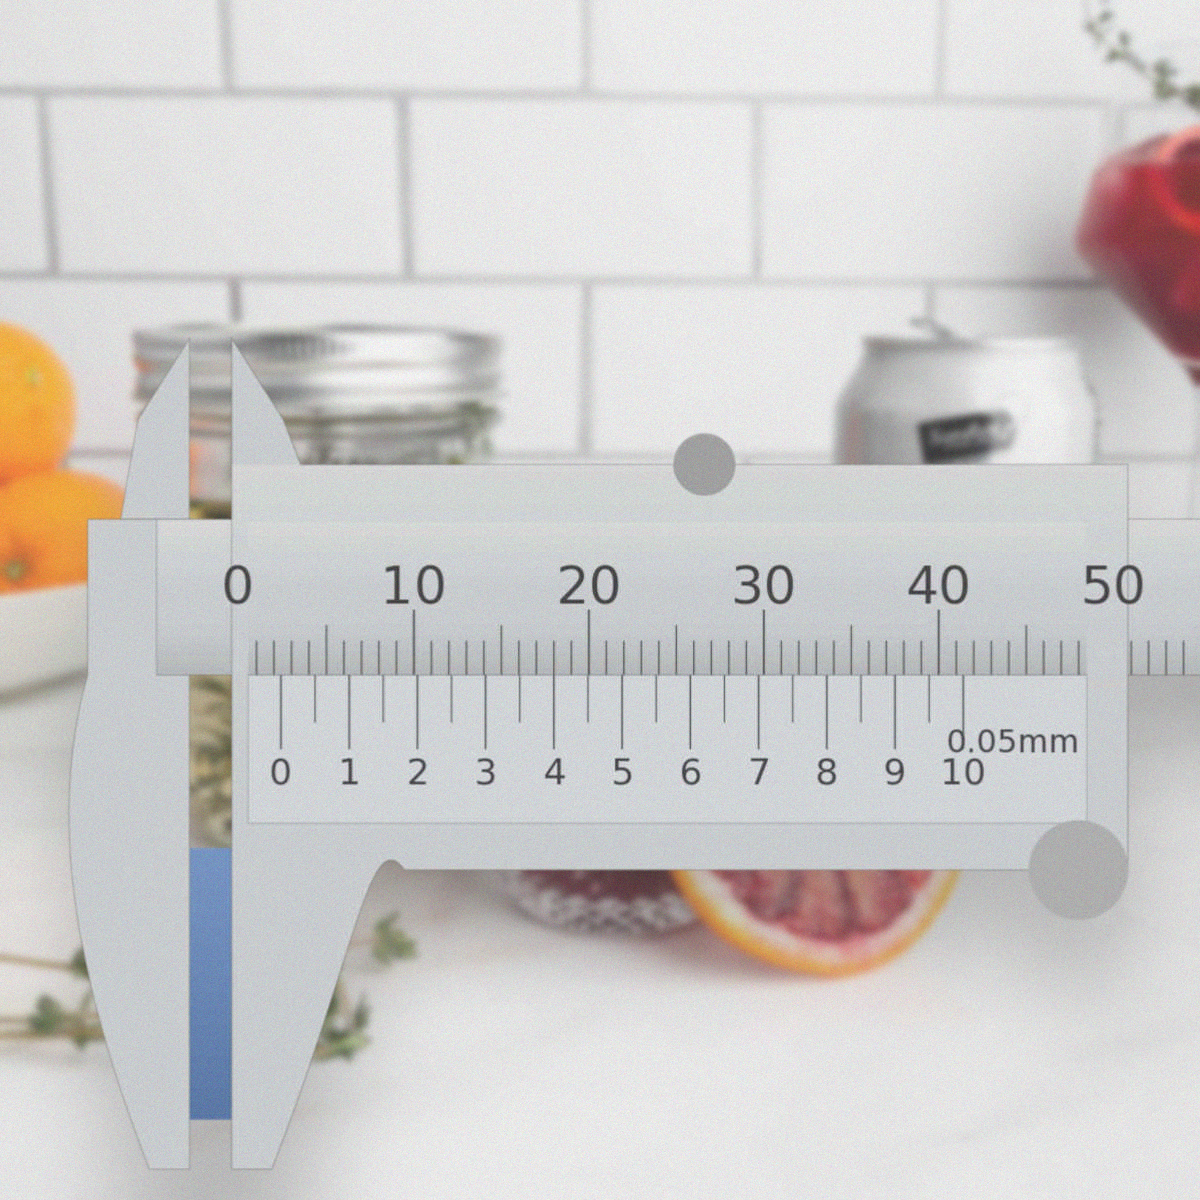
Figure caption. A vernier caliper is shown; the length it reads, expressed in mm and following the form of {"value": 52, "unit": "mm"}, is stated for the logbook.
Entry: {"value": 2.4, "unit": "mm"}
